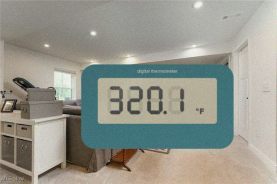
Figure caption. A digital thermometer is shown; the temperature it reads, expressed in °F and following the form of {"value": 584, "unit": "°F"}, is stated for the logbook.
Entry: {"value": 320.1, "unit": "°F"}
